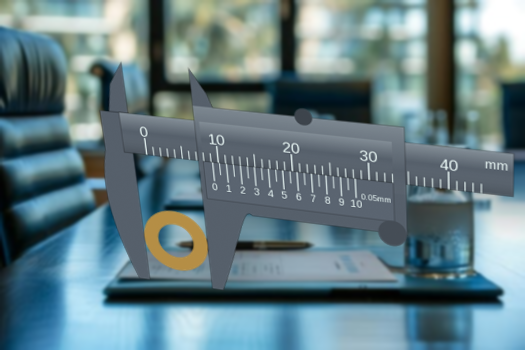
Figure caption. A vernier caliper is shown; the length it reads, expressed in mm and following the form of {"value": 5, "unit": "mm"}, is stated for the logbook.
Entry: {"value": 9.2, "unit": "mm"}
